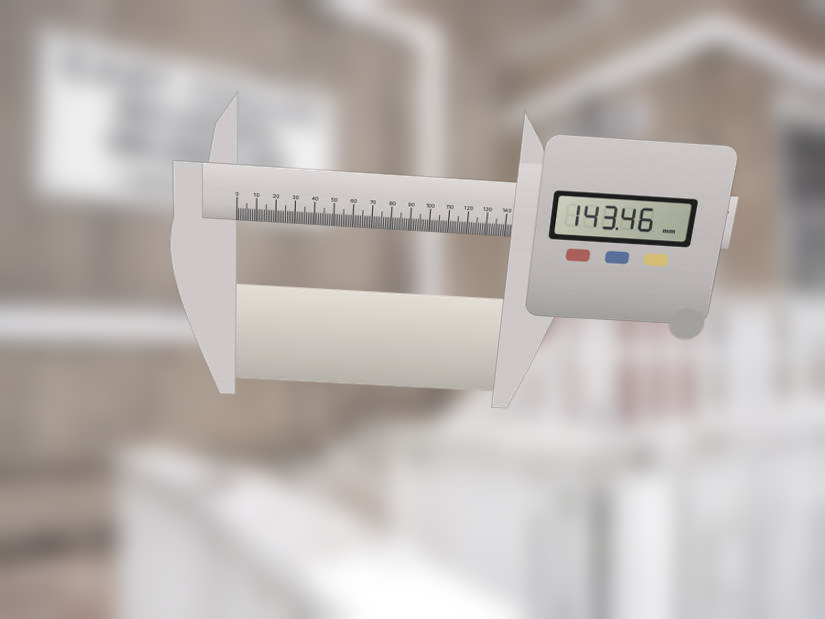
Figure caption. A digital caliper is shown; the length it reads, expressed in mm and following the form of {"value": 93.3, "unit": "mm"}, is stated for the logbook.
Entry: {"value": 143.46, "unit": "mm"}
